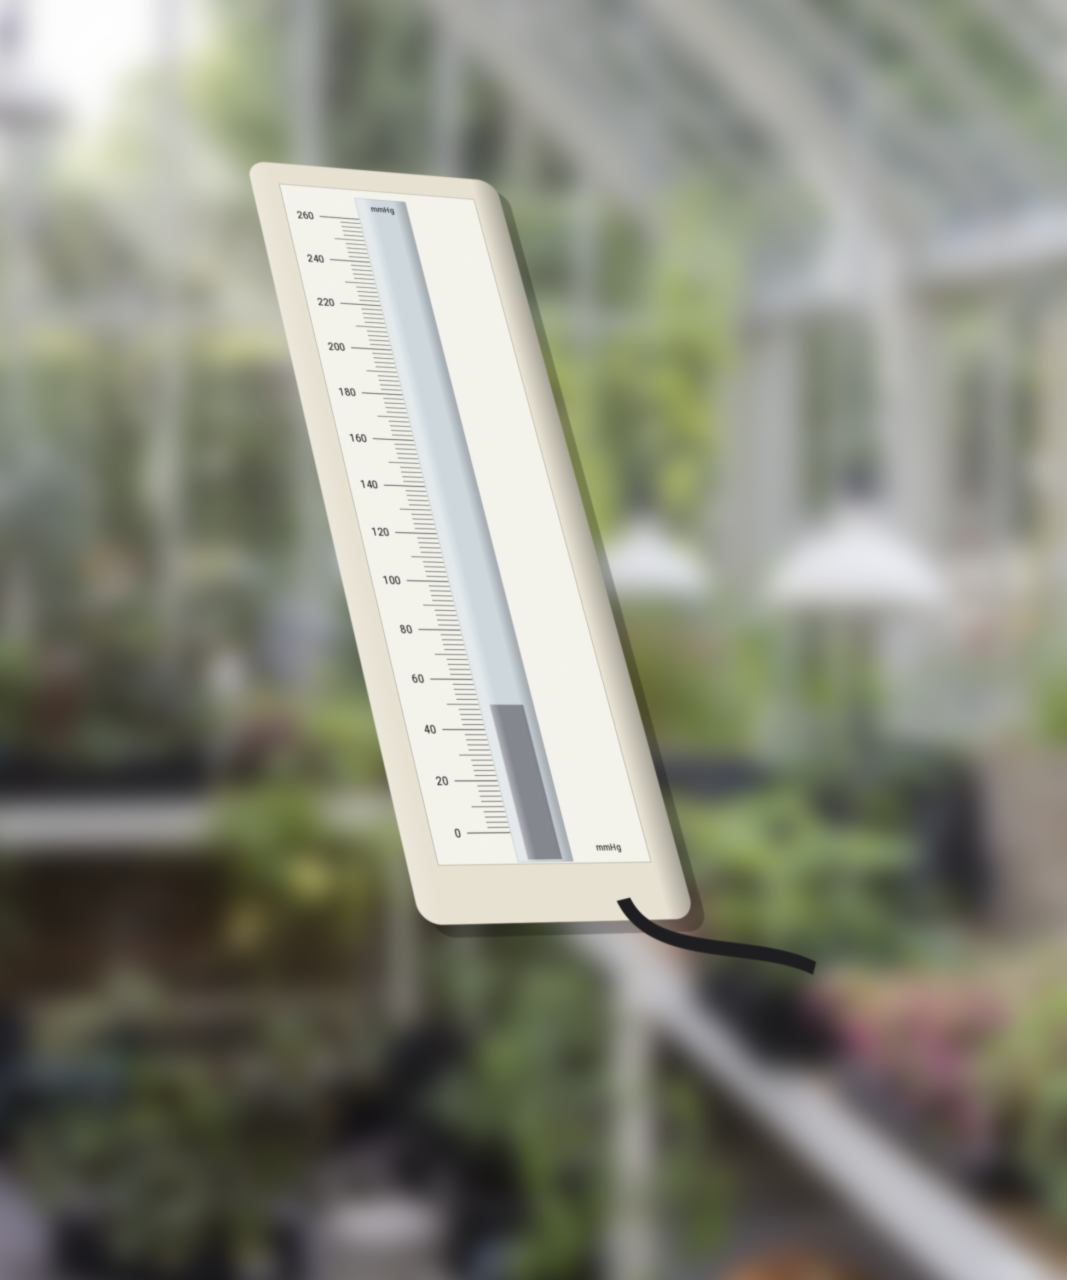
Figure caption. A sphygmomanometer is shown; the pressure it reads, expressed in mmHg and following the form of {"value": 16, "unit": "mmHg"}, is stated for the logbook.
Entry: {"value": 50, "unit": "mmHg"}
